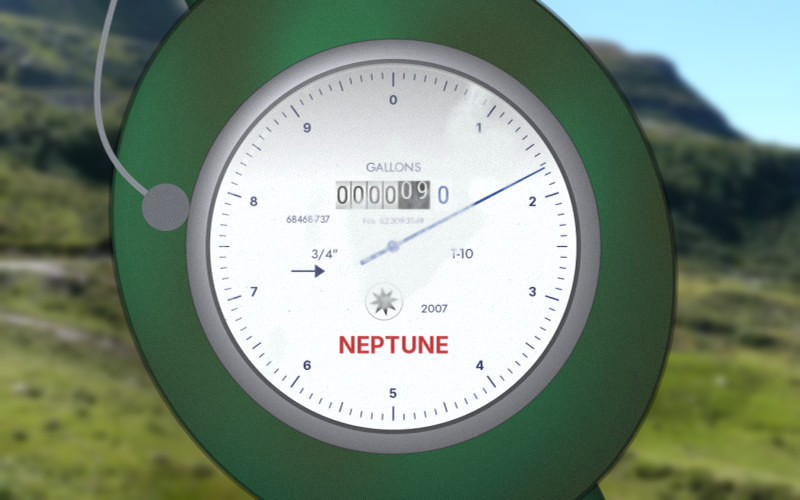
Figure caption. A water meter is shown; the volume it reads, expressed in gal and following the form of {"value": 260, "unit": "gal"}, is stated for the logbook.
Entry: {"value": 91.7, "unit": "gal"}
